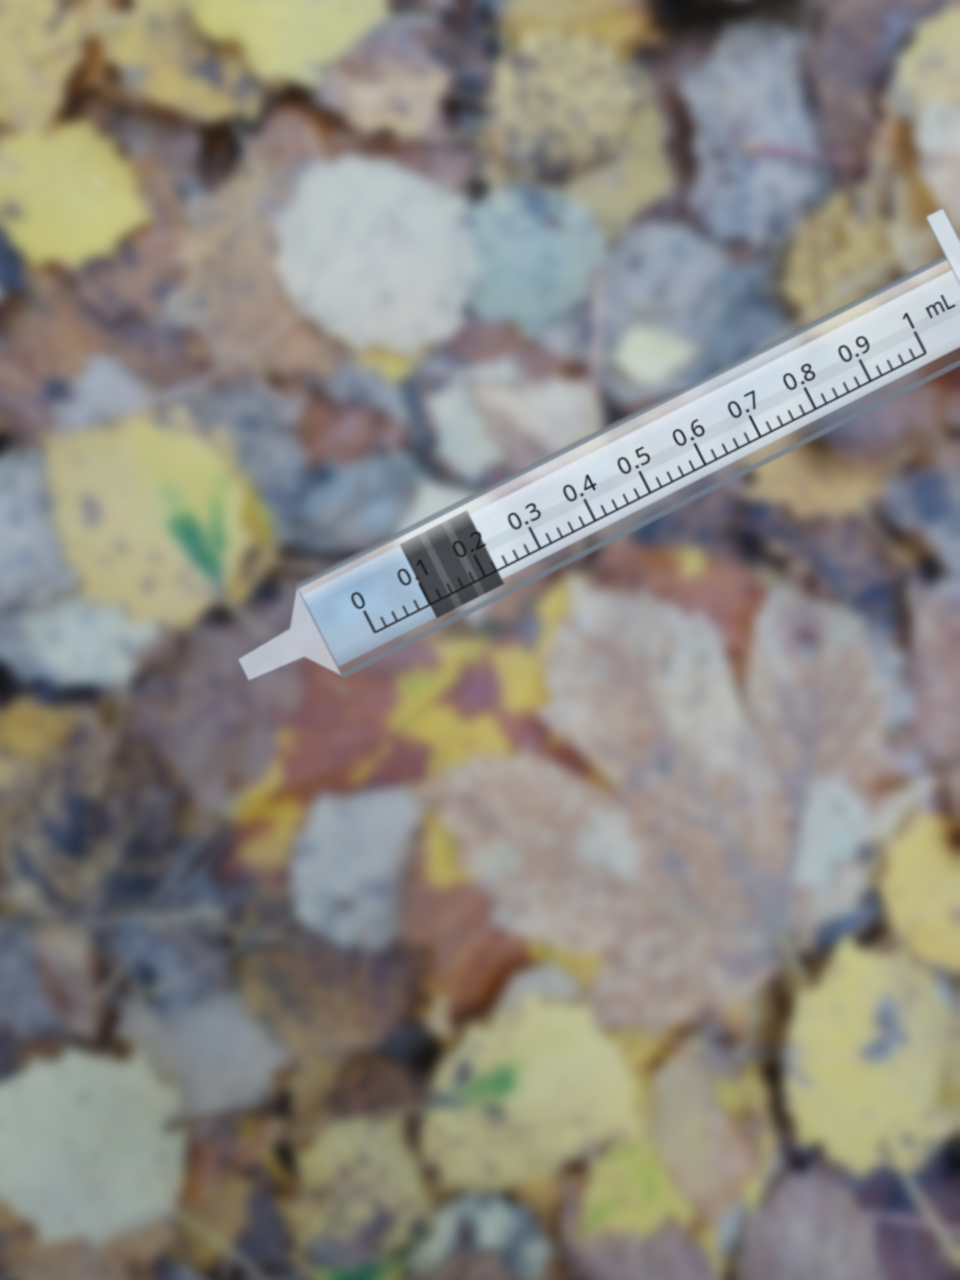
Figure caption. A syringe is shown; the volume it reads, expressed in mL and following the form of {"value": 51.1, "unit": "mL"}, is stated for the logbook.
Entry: {"value": 0.1, "unit": "mL"}
